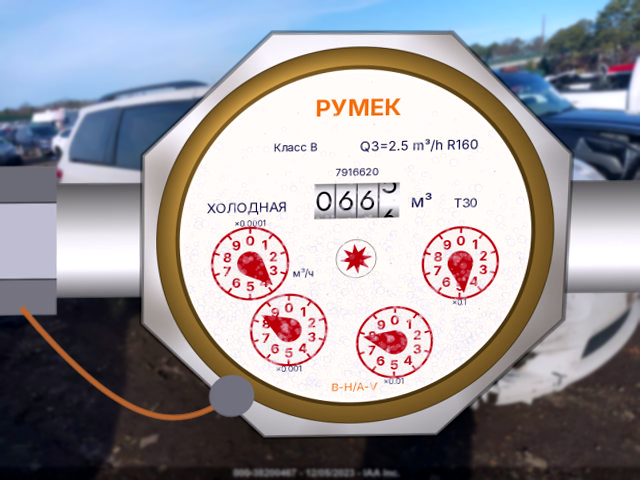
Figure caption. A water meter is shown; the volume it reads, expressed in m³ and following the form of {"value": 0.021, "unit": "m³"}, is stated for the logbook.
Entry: {"value": 665.4783, "unit": "m³"}
